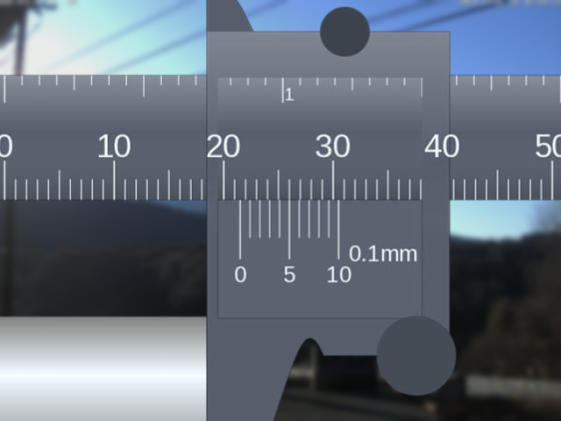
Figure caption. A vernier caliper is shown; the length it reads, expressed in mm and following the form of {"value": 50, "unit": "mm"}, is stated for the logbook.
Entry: {"value": 21.5, "unit": "mm"}
